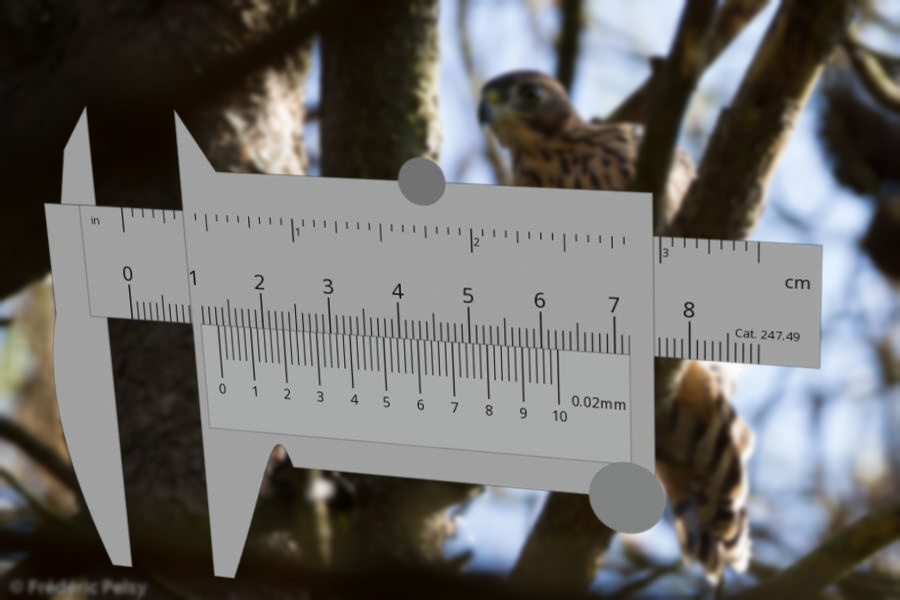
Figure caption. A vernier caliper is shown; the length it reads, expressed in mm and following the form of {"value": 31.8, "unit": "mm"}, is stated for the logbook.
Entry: {"value": 13.2, "unit": "mm"}
